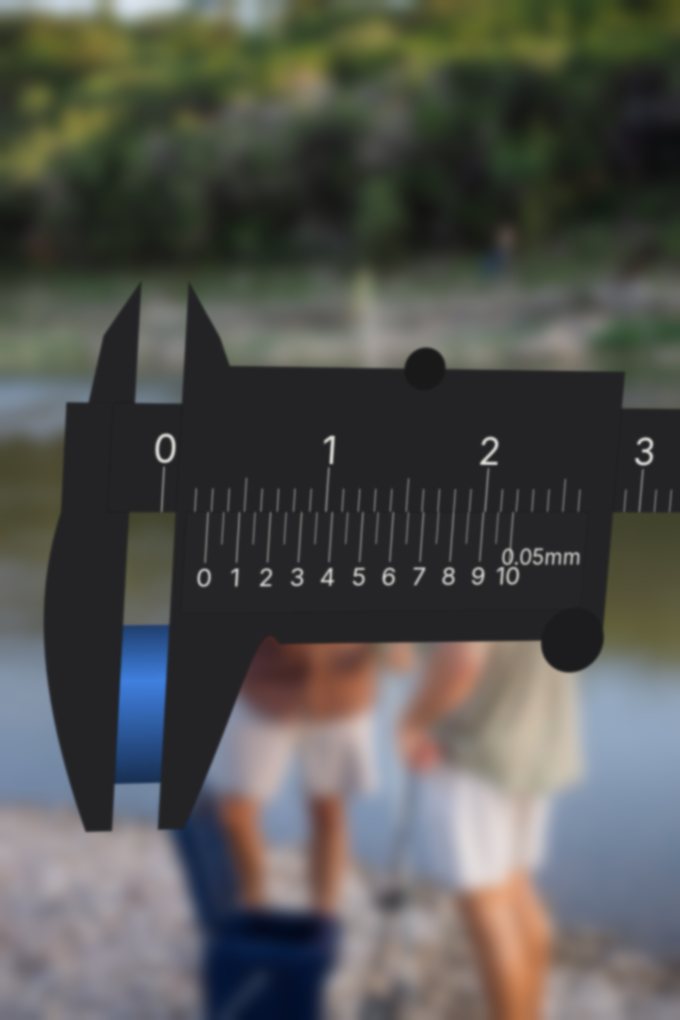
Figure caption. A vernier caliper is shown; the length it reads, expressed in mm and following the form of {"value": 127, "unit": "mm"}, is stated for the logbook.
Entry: {"value": 2.8, "unit": "mm"}
